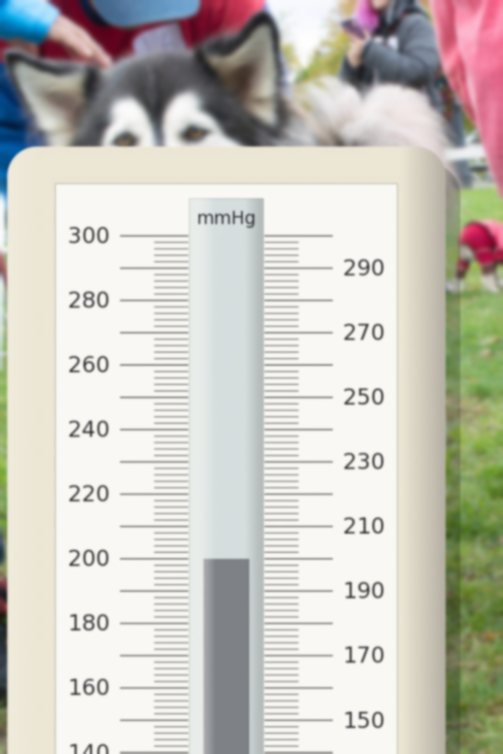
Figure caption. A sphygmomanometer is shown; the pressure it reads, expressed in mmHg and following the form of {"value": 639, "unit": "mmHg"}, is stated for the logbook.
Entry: {"value": 200, "unit": "mmHg"}
